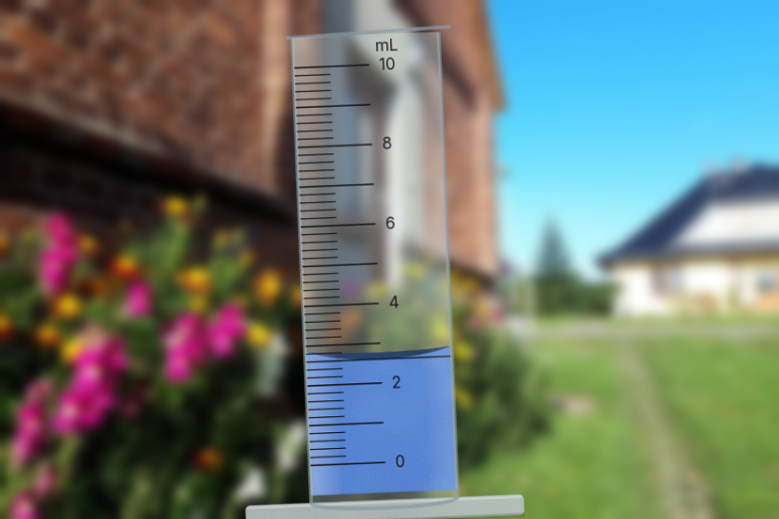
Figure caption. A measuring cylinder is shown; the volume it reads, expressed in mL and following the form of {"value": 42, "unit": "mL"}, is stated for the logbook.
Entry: {"value": 2.6, "unit": "mL"}
